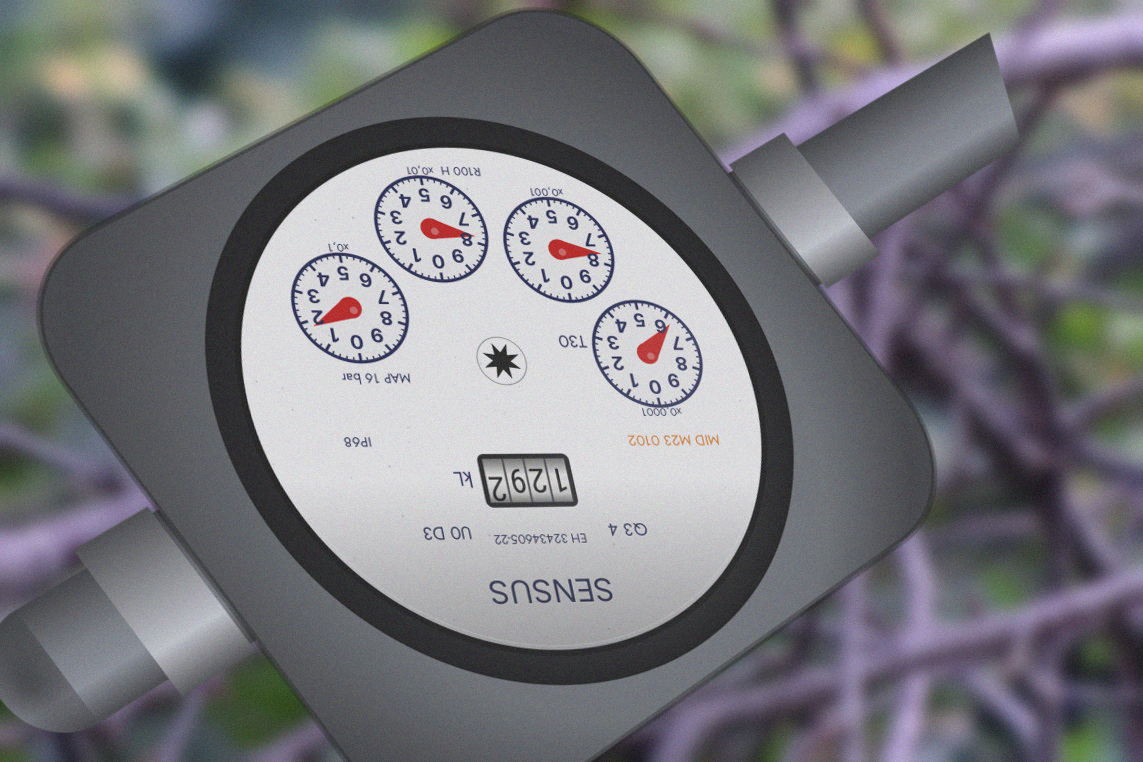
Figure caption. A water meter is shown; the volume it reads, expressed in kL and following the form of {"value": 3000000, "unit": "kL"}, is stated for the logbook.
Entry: {"value": 1292.1776, "unit": "kL"}
